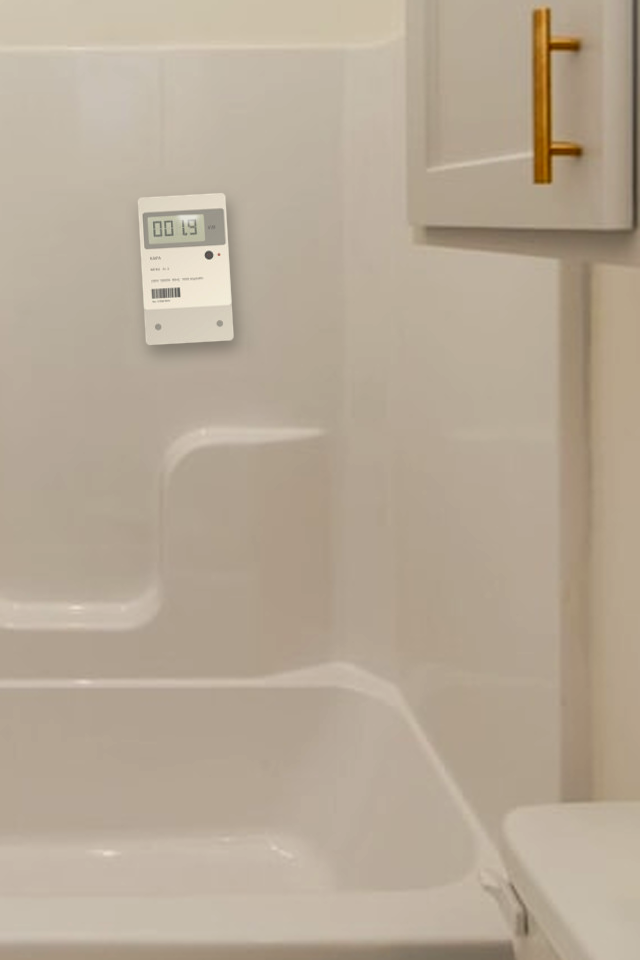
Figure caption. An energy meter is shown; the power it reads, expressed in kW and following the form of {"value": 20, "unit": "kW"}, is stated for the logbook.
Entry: {"value": 1.9, "unit": "kW"}
